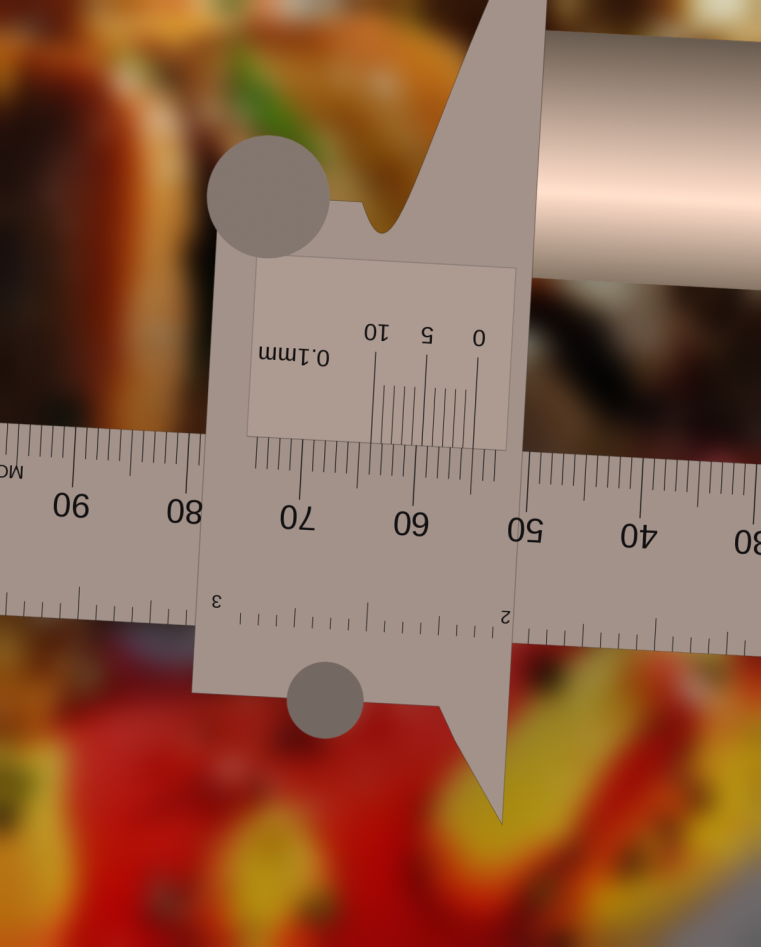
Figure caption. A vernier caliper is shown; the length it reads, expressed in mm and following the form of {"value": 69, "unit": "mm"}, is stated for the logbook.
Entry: {"value": 55.0, "unit": "mm"}
